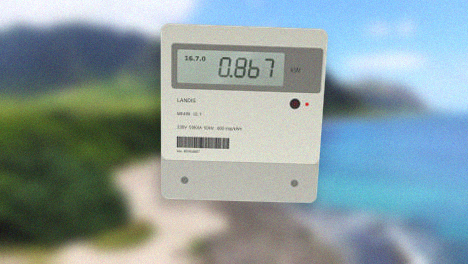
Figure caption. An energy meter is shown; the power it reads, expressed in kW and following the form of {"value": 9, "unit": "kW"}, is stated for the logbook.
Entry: {"value": 0.867, "unit": "kW"}
